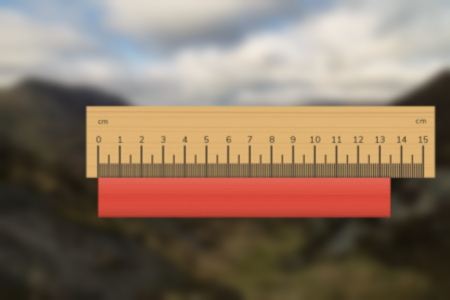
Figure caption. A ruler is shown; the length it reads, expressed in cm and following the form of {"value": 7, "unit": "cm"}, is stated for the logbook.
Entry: {"value": 13.5, "unit": "cm"}
